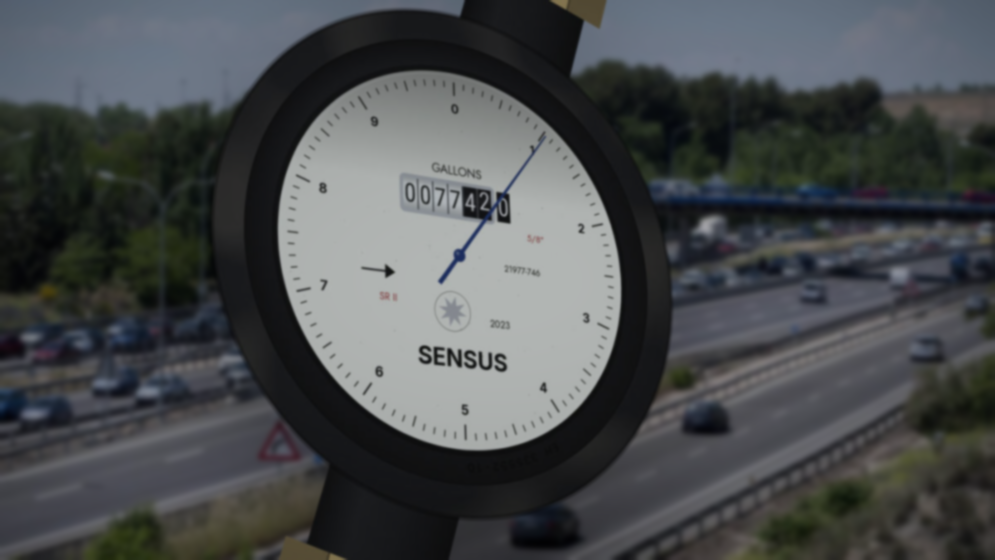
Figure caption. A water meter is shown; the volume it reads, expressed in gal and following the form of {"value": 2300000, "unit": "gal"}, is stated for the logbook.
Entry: {"value": 77421.0, "unit": "gal"}
